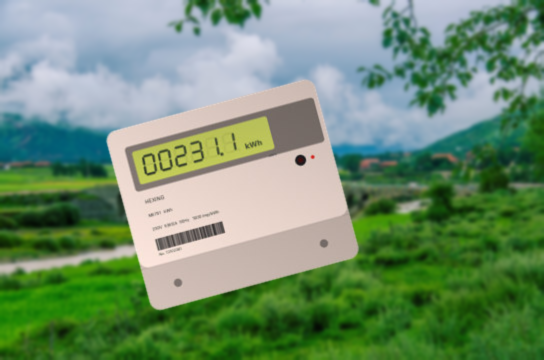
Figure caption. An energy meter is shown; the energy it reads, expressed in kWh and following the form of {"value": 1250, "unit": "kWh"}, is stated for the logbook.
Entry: {"value": 231.1, "unit": "kWh"}
